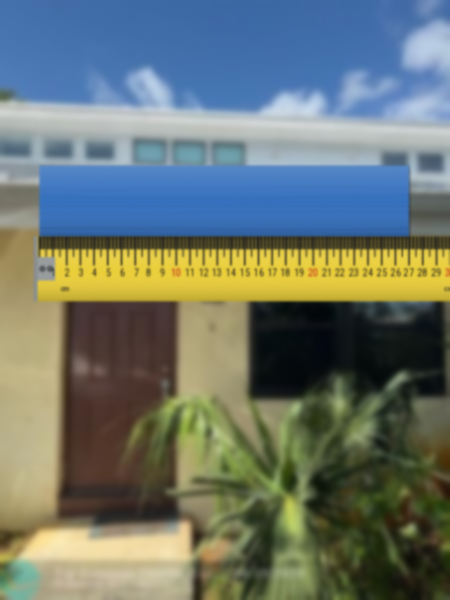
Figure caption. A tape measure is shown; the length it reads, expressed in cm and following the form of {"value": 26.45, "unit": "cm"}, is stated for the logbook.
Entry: {"value": 27, "unit": "cm"}
